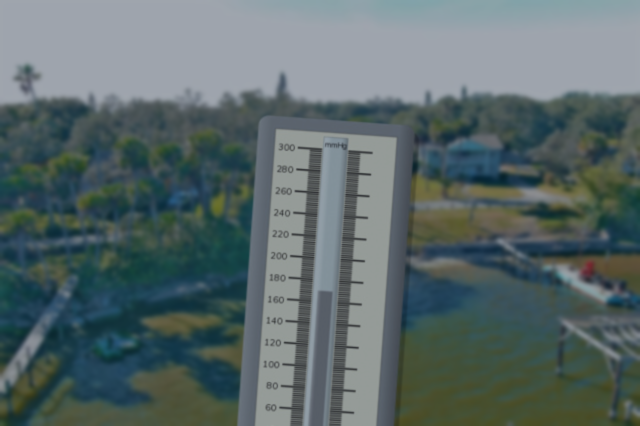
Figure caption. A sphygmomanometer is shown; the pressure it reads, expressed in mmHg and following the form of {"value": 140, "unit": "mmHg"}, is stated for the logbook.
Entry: {"value": 170, "unit": "mmHg"}
